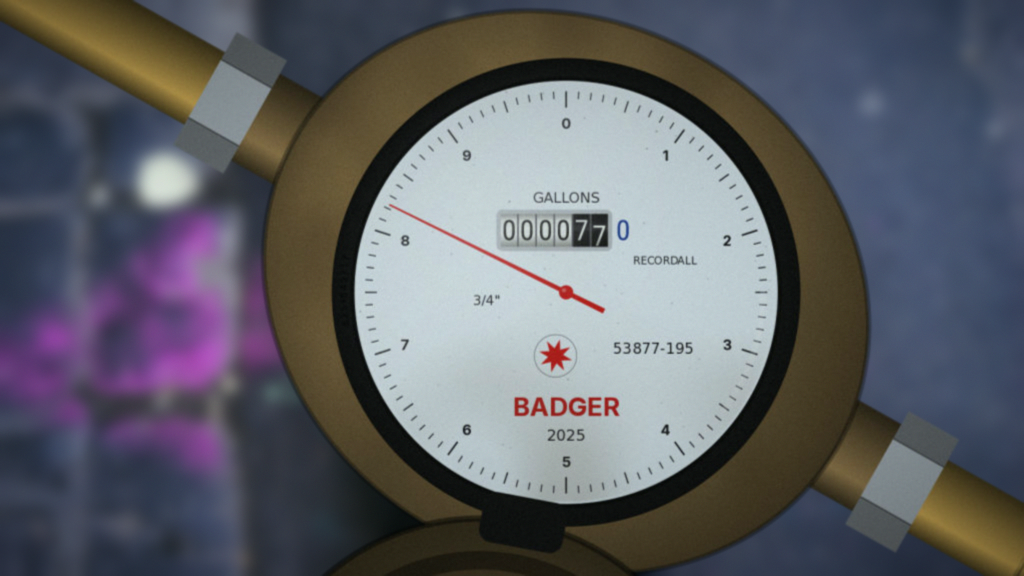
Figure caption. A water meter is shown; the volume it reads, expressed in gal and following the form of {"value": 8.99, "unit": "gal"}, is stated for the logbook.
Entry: {"value": 768.2, "unit": "gal"}
